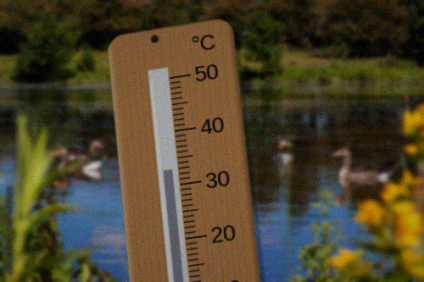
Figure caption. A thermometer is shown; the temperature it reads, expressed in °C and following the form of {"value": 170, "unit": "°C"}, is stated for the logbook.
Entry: {"value": 33, "unit": "°C"}
